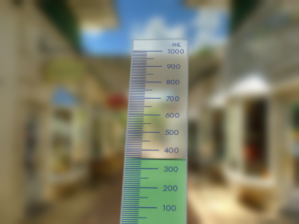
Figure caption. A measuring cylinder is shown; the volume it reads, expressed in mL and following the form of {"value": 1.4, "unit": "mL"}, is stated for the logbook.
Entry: {"value": 350, "unit": "mL"}
